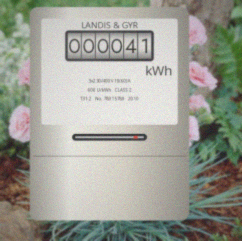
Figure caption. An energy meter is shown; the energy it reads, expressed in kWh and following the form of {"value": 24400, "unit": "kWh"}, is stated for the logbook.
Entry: {"value": 41, "unit": "kWh"}
